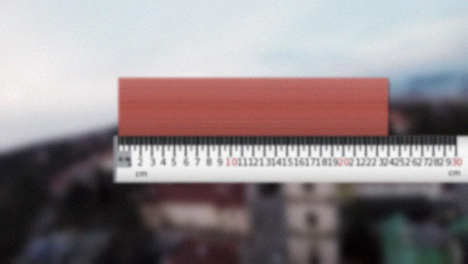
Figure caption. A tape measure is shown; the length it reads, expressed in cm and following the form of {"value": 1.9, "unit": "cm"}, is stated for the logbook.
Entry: {"value": 24, "unit": "cm"}
